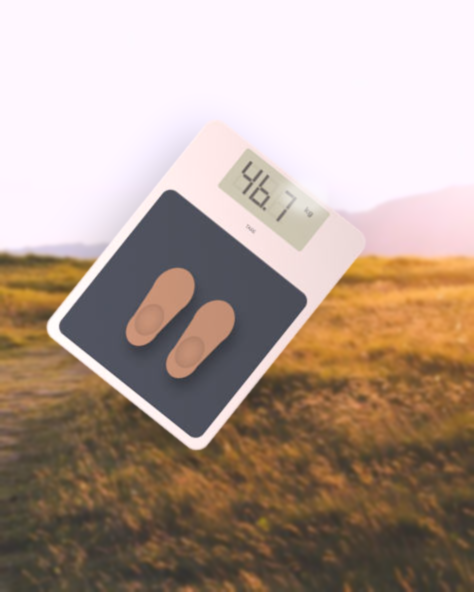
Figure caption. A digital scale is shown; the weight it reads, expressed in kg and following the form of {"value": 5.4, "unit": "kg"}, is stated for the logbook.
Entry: {"value": 46.7, "unit": "kg"}
